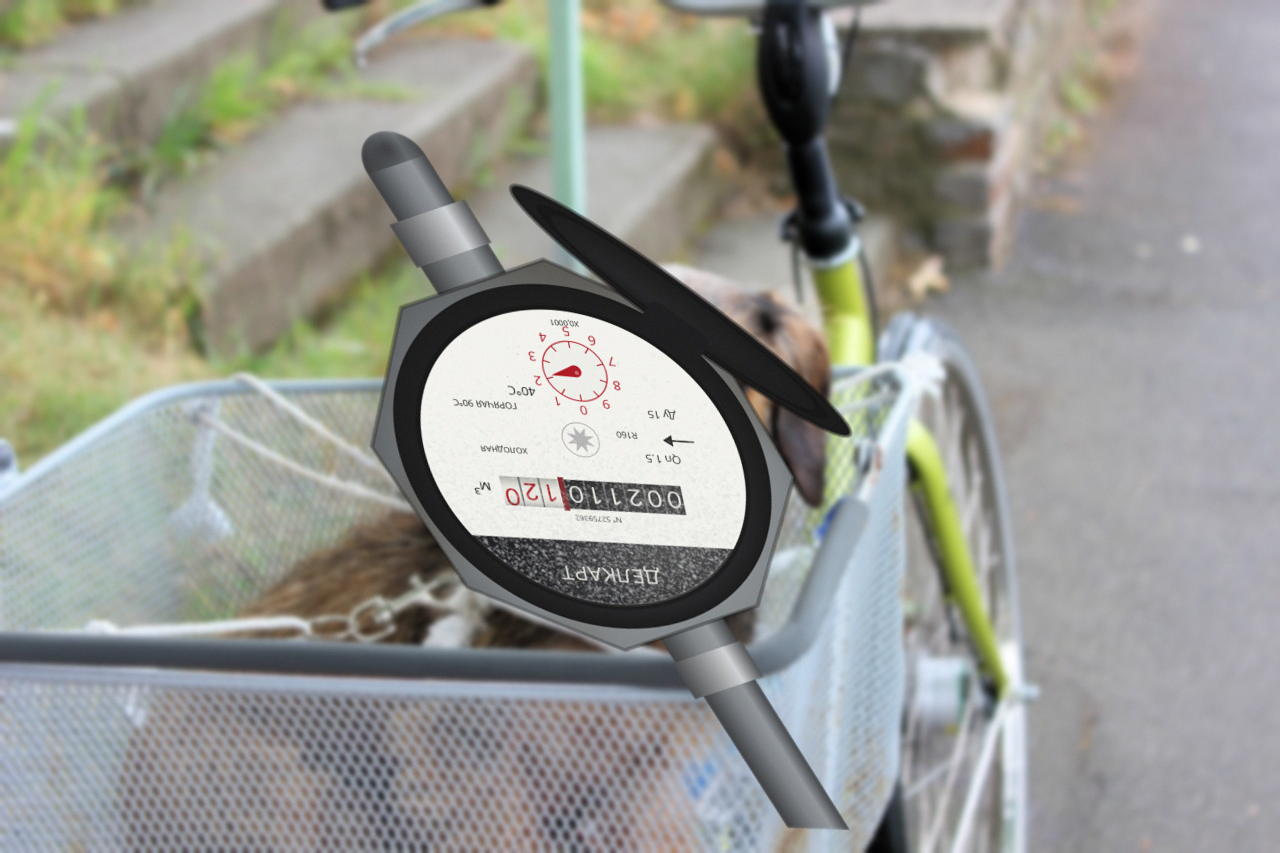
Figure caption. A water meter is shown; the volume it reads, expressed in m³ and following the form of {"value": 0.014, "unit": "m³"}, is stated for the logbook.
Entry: {"value": 2110.1202, "unit": "m³"}
